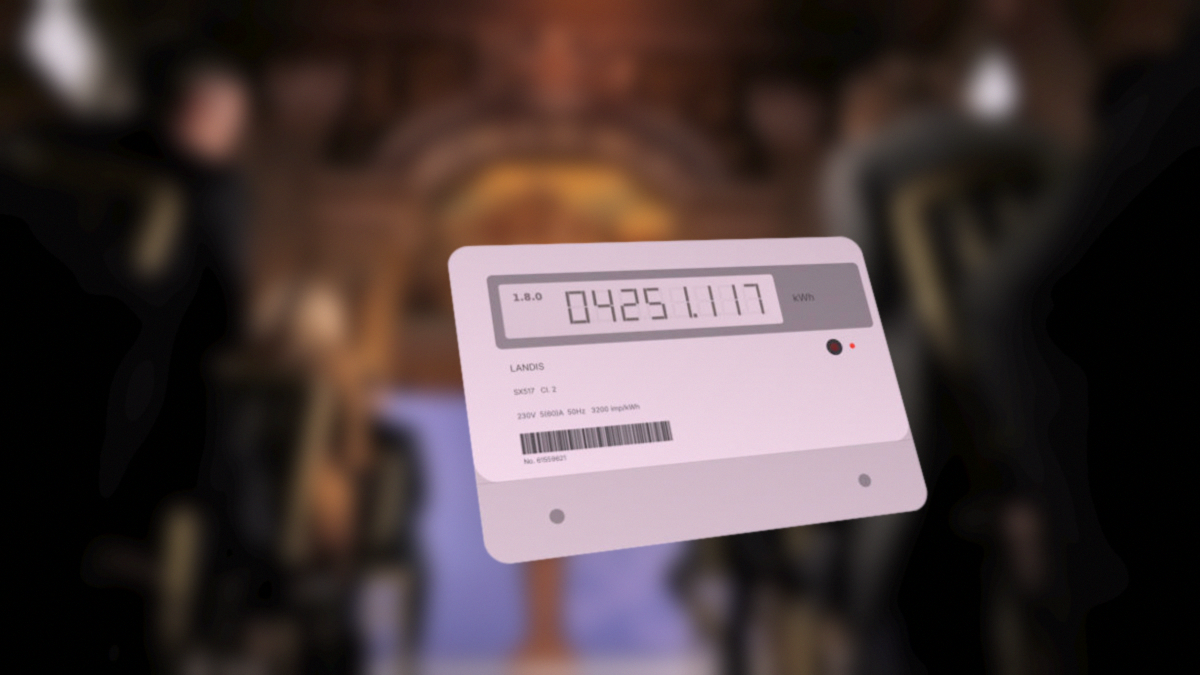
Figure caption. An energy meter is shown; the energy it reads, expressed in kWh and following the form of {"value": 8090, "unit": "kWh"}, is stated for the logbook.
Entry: {"value": 4251.117, "unit": "kWh"}
